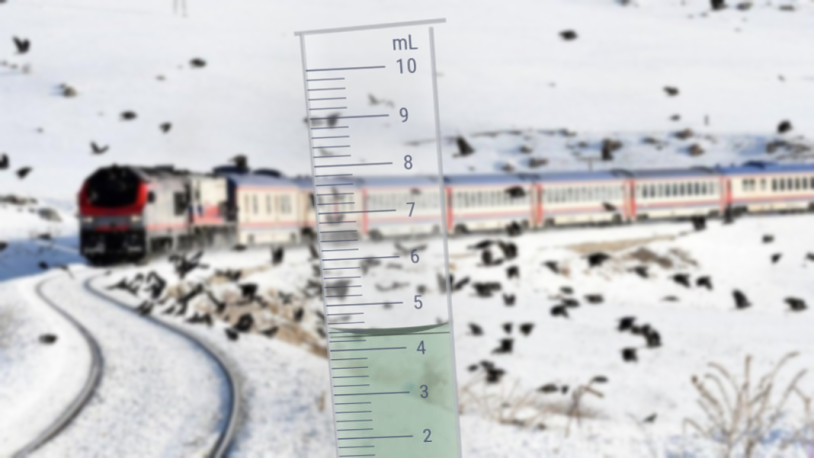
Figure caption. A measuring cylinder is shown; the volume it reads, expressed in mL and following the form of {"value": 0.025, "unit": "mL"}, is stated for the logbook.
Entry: {"value": 4.3, "unit": "mL"}
